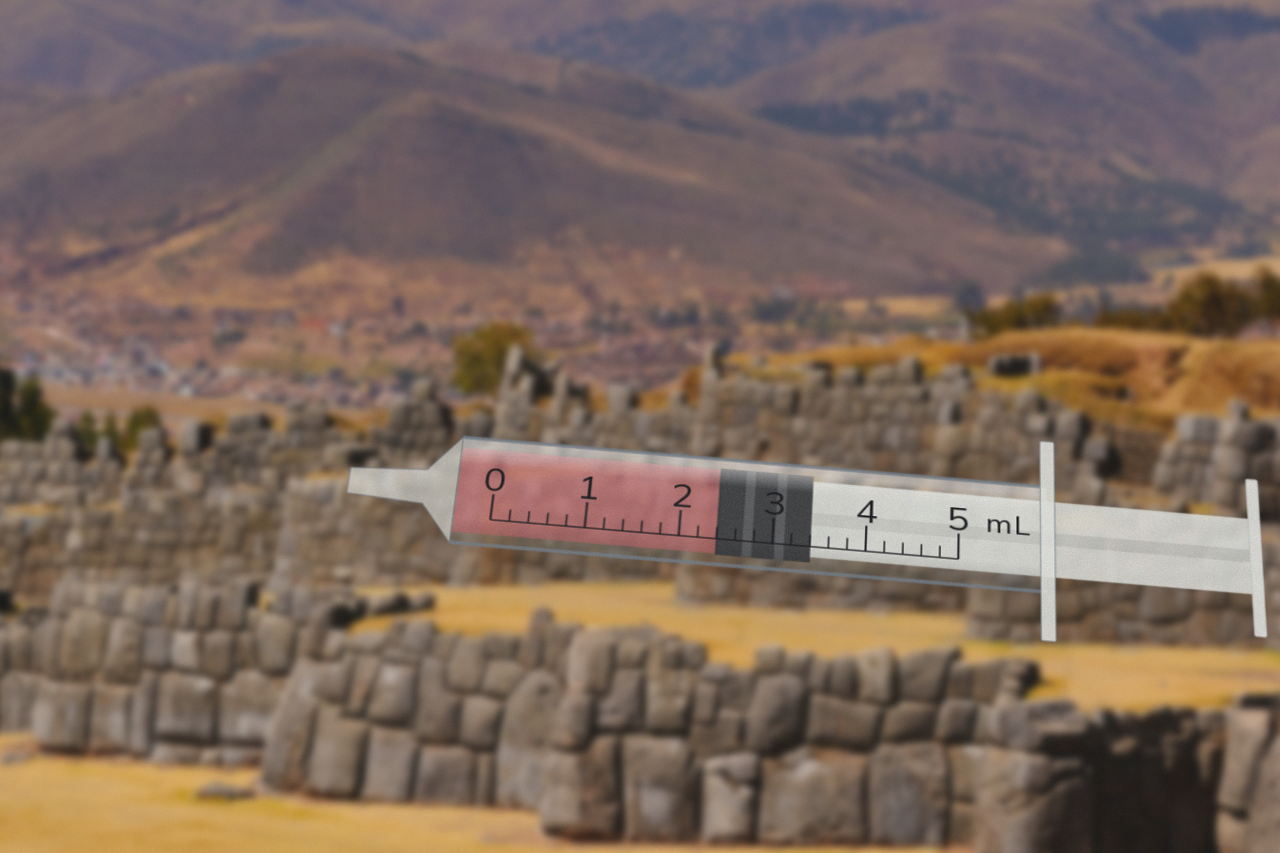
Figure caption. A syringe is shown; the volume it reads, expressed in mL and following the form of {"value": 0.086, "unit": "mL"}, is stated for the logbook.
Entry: {"value": 2.4, "unit": "mL"}
